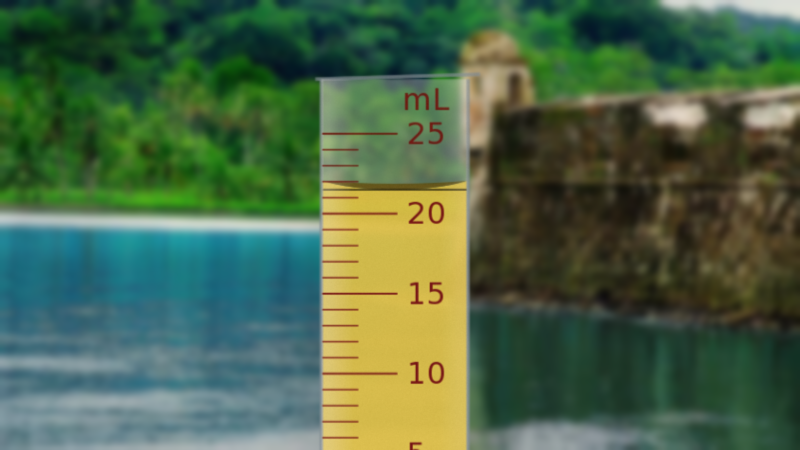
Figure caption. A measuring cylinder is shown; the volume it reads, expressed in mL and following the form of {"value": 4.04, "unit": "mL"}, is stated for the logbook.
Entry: {"value": 21.5, "unit": "mL"}
